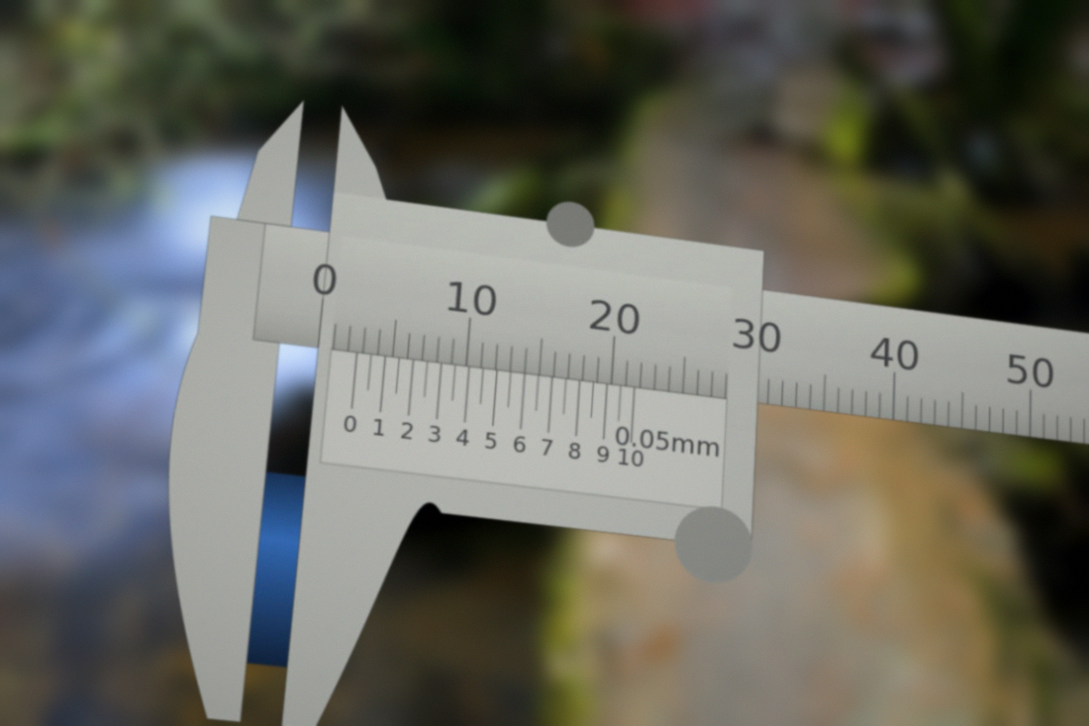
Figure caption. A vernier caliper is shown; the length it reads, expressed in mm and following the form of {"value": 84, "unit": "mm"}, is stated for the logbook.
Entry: {"value": 2.6, "unit": "mm"}
